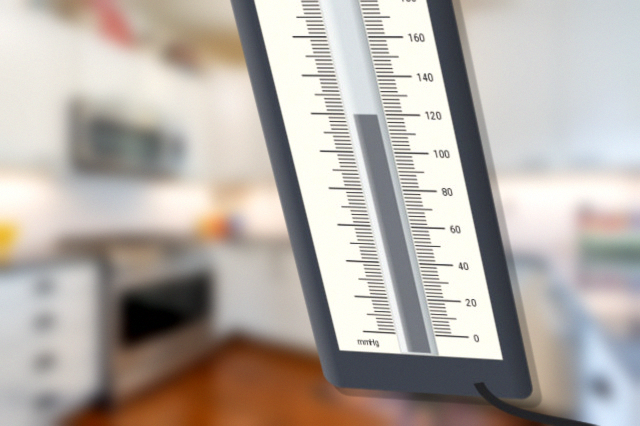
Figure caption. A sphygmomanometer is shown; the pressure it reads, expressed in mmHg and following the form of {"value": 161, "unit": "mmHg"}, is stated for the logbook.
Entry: {"value": 120, "unit": "mmHg"}
